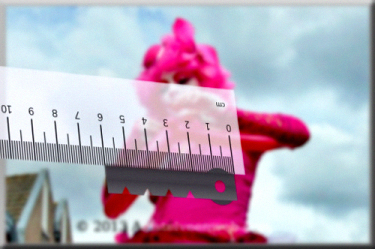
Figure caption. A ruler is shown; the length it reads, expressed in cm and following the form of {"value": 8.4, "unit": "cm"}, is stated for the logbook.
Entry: {"value": 6, "unit": "cm"}
